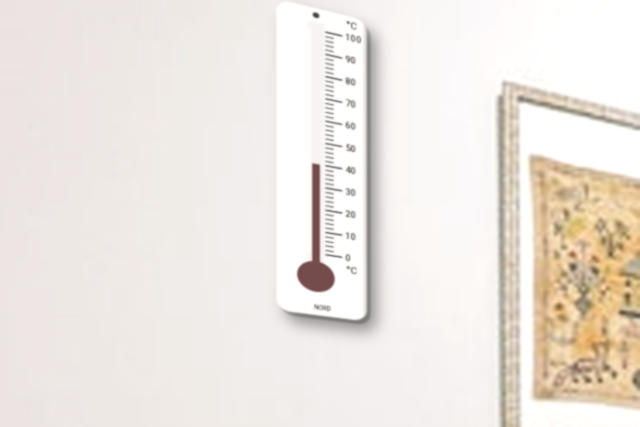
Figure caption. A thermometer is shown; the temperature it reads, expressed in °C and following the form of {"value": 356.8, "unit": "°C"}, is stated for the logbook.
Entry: {"value": 40, "unit": "°C"}
